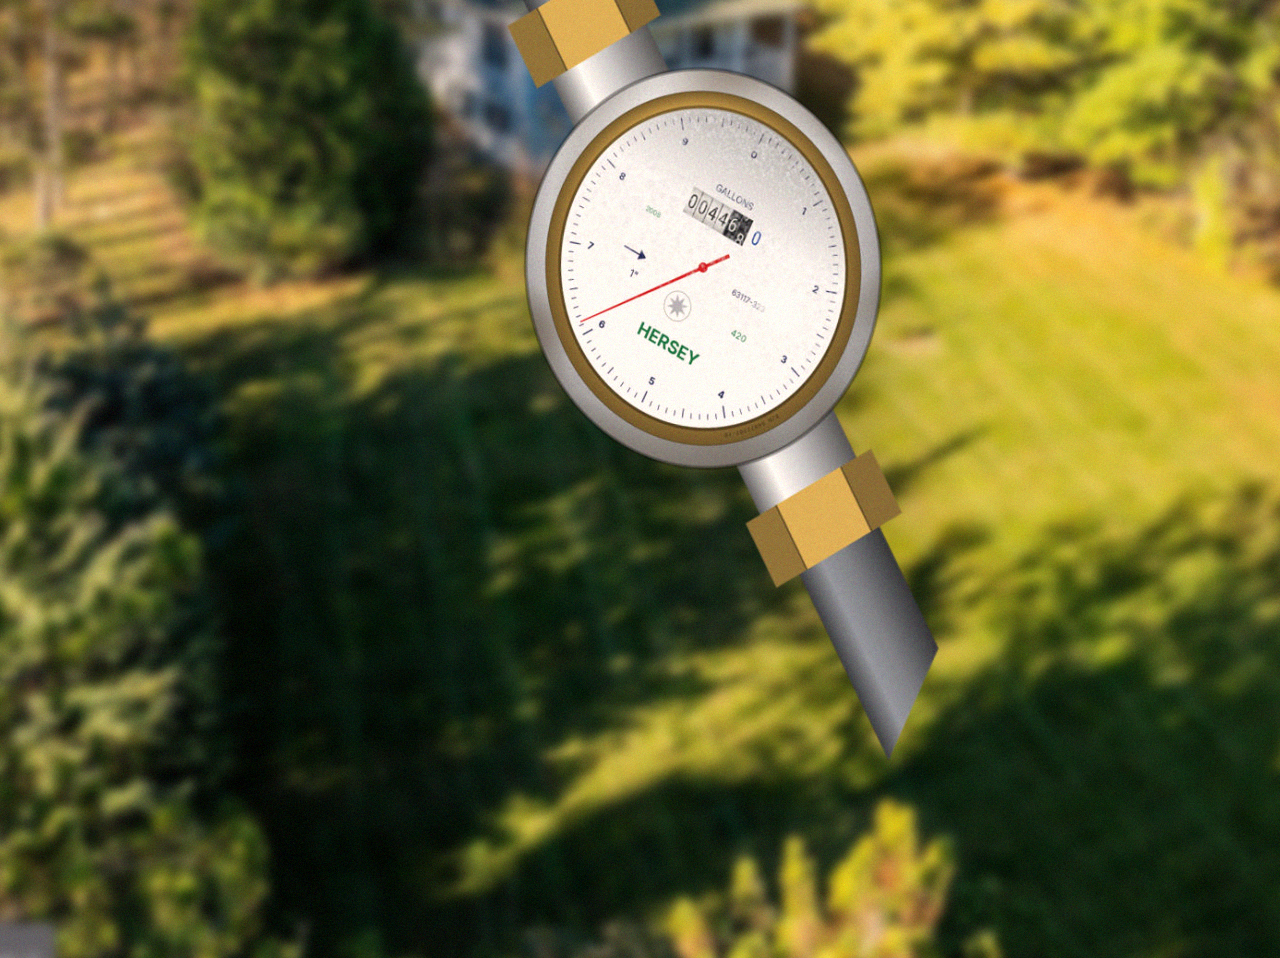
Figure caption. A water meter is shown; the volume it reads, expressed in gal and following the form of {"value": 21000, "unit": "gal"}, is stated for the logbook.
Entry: {"value": 44676.1, "unit": "gal"}
